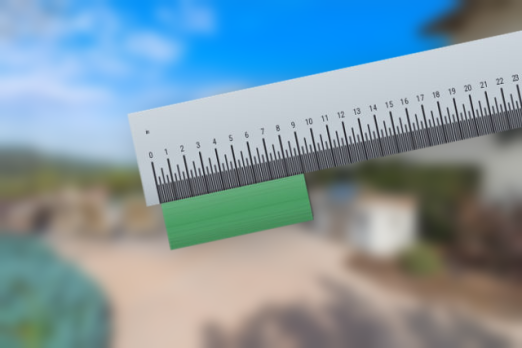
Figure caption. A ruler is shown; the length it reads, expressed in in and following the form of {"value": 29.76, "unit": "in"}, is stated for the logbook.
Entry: {"value": 9, "unit": "in"}
